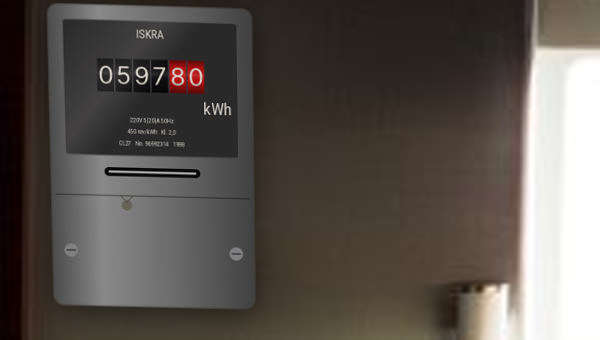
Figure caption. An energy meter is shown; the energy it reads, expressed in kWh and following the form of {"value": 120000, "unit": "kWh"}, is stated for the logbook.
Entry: {"value": 597.80, "unit": "kWh"}
